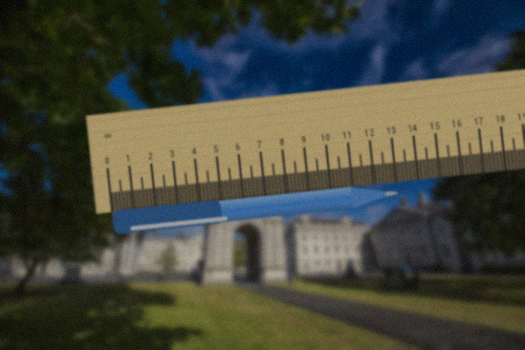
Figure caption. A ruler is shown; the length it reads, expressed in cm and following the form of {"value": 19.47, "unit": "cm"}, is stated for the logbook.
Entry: {"value": 13, "unit": "cm"}
